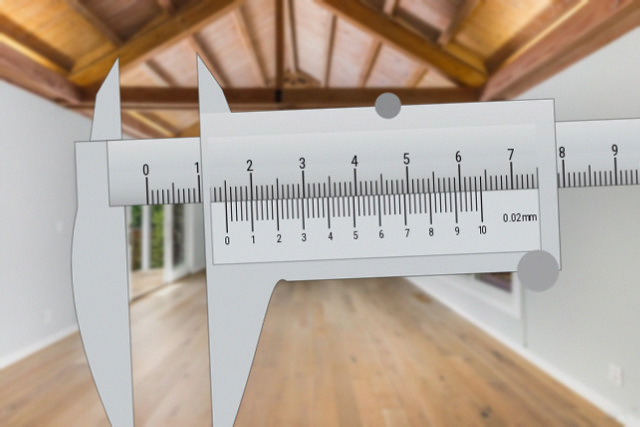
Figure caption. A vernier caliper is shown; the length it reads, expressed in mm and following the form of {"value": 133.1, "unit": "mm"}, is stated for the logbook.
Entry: {"value": 15.0, "unit": "mm"}
